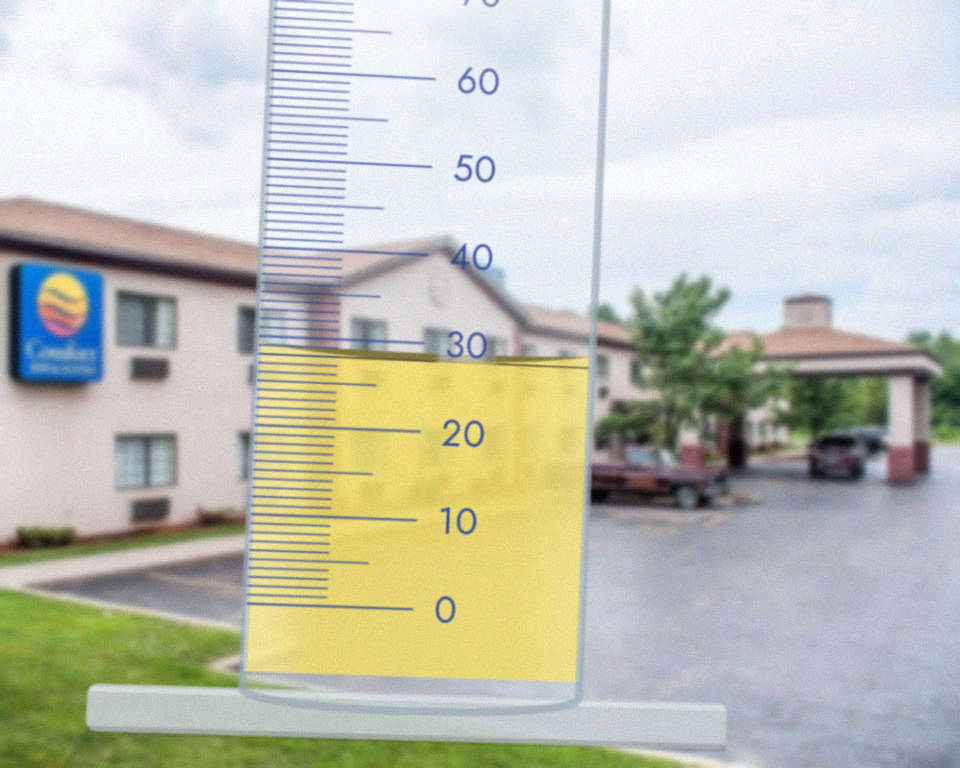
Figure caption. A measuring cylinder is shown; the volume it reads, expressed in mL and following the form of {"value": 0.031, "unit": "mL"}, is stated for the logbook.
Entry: {"value": 28, "unit": "mL"}
